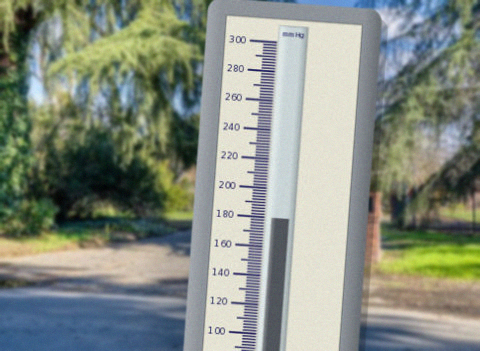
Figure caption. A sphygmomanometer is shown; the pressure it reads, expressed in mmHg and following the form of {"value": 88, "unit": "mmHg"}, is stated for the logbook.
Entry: {"value": 180, "unit": "mmHg"}
